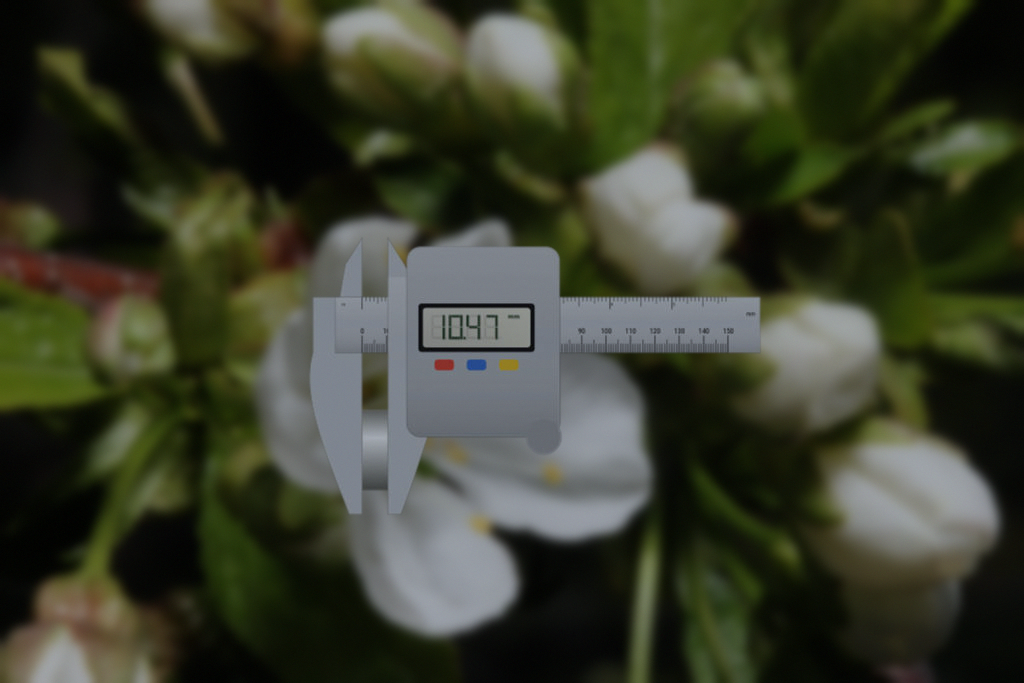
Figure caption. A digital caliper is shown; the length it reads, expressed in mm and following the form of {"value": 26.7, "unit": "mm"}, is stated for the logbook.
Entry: {"value": 10.47, "unit": "mm"}
